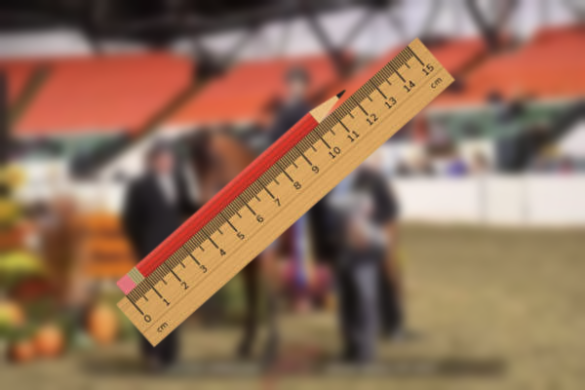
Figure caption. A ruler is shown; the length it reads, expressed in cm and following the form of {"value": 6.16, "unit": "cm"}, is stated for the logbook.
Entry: {"value": 12, "unit": "cm"}
